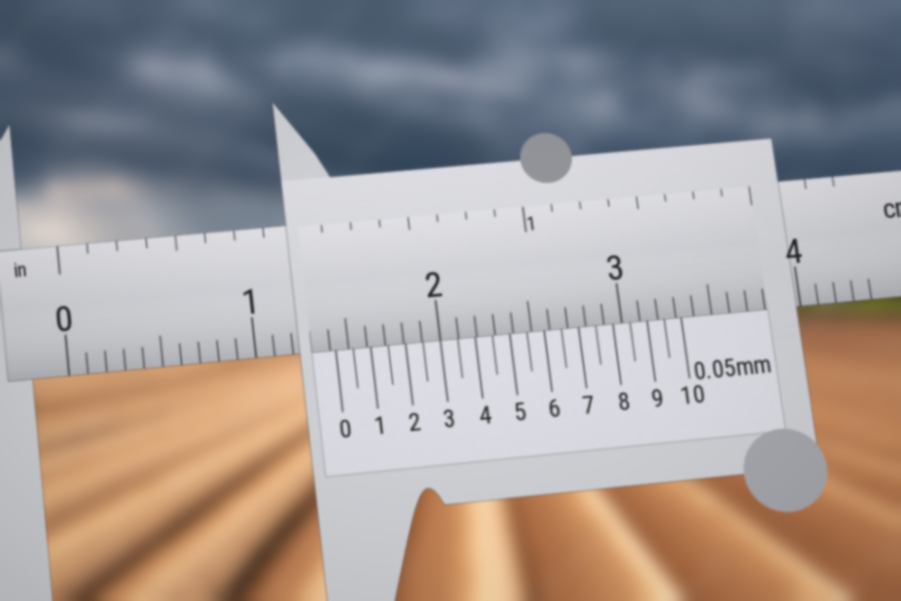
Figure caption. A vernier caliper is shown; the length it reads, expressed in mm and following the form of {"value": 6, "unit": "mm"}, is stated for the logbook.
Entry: {"value": 14.3, "unit": "mm"}
